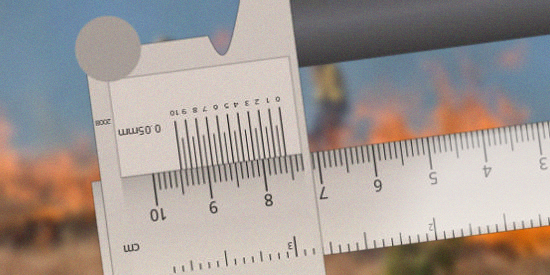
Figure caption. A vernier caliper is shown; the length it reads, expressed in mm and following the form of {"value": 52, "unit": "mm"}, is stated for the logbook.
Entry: {"value": 75.8, "unit": "mm"}
